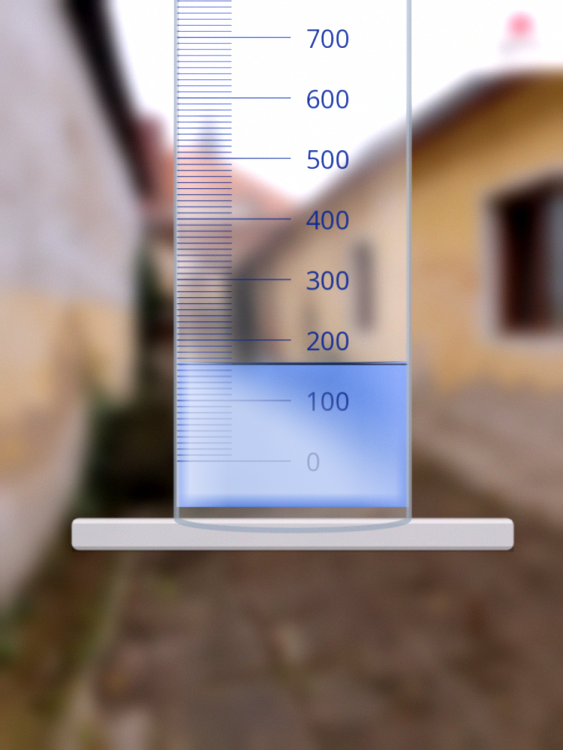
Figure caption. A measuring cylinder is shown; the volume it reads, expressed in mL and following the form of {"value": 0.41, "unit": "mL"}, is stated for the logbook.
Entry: {"value": 160, "unit": "mL"}
